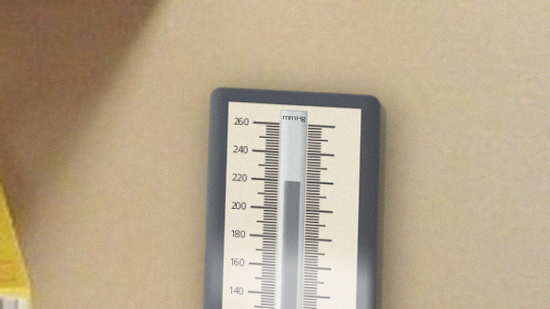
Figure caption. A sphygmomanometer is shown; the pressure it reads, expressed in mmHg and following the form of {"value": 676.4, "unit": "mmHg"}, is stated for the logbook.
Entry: {"value": 220, "unit": "mmHg"}
